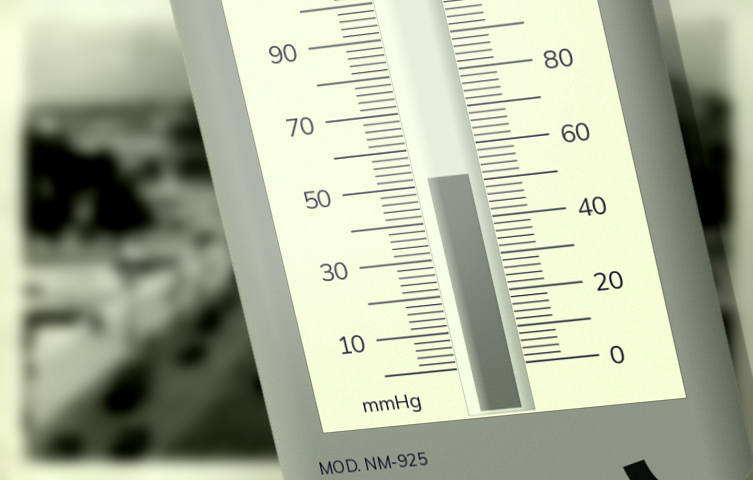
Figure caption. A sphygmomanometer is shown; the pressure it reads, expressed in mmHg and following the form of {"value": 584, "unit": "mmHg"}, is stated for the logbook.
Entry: {"value": 52, "unit": "mmHg"}
